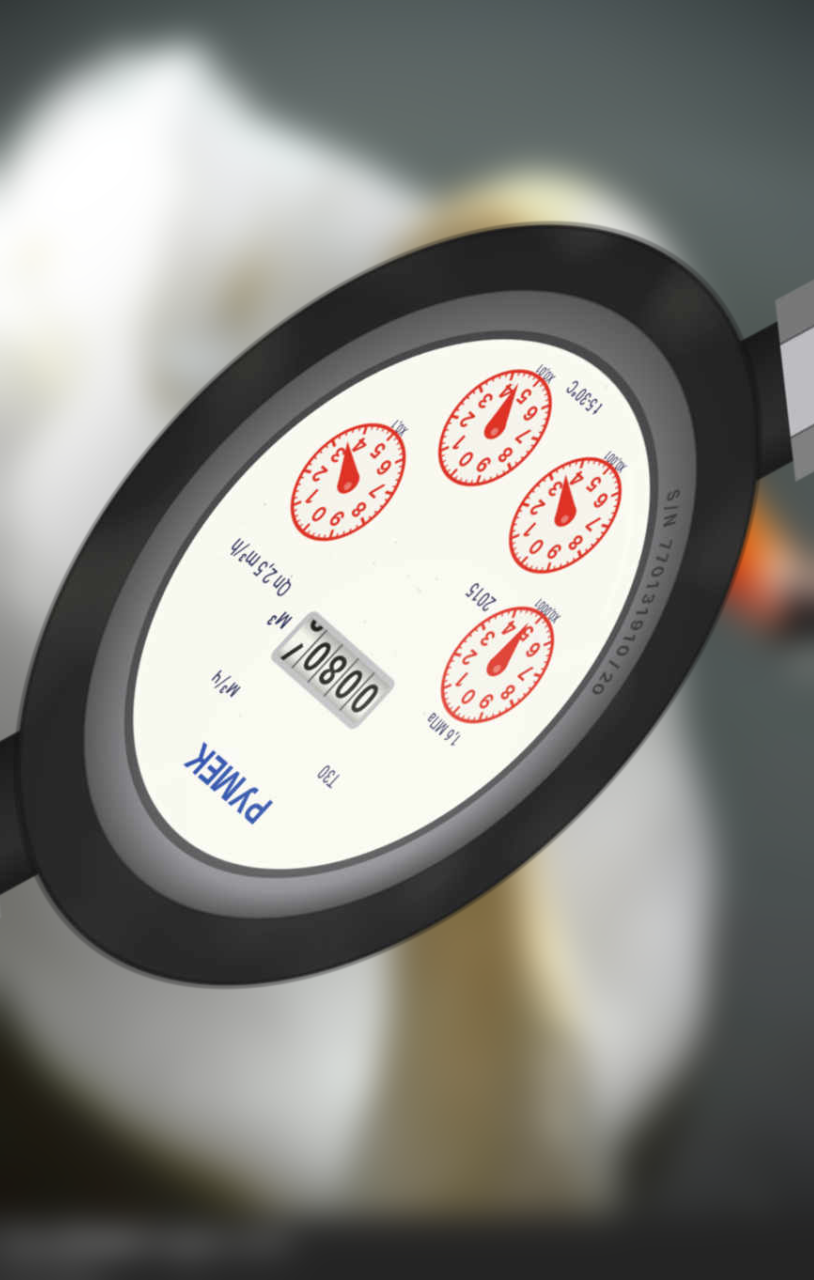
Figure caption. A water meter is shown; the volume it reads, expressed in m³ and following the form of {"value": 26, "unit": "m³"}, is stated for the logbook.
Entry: {"value": 807.3434, "unit": "m³"}
